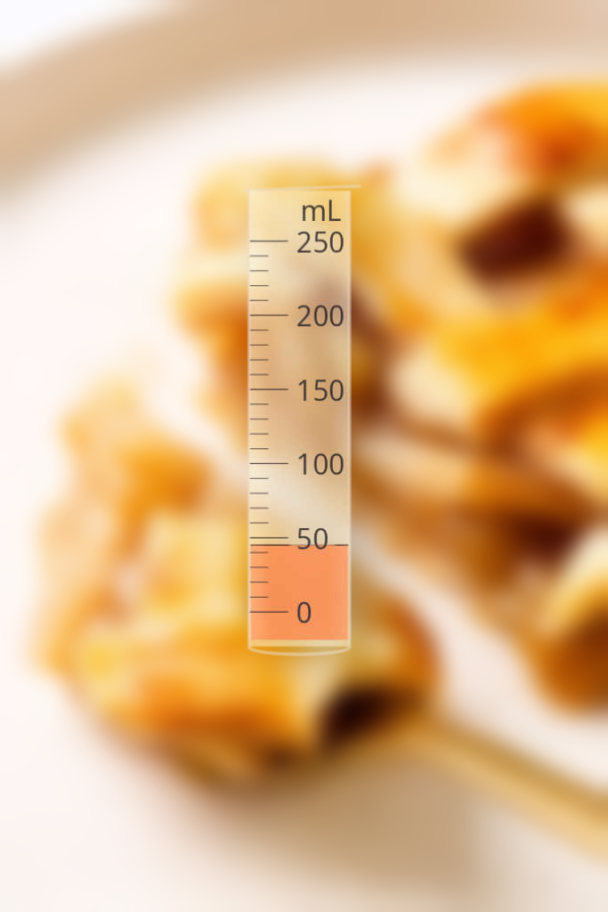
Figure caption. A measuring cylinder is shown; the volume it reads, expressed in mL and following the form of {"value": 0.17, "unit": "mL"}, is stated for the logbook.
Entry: {"value": 45, "unit": "mL"}
